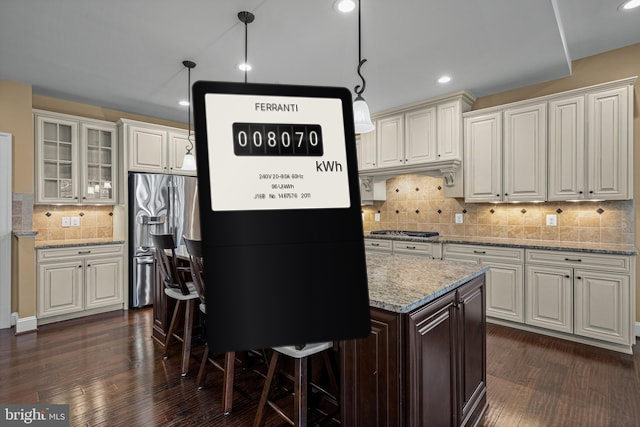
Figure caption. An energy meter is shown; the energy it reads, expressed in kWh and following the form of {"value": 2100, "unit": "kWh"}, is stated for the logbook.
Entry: {"value": 8070, "unit": "kWh"}
